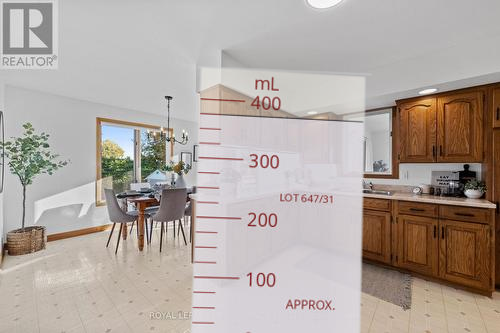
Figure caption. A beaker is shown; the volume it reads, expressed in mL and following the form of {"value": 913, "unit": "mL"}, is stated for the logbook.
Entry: {"value": 375, "unit": "mL"}
